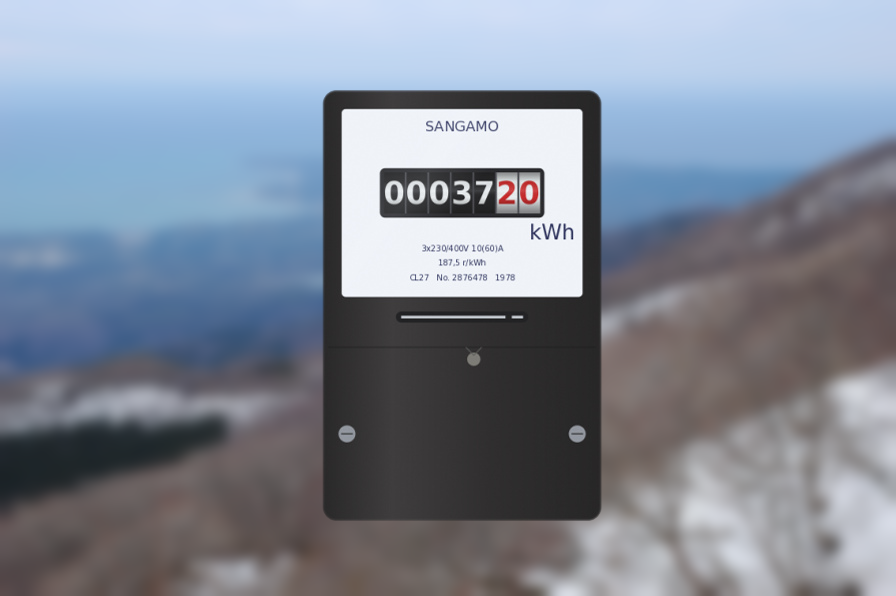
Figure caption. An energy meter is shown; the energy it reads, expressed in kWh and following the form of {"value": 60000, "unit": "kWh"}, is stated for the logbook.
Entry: {"value": 37.20, "unit": "kWh"}
